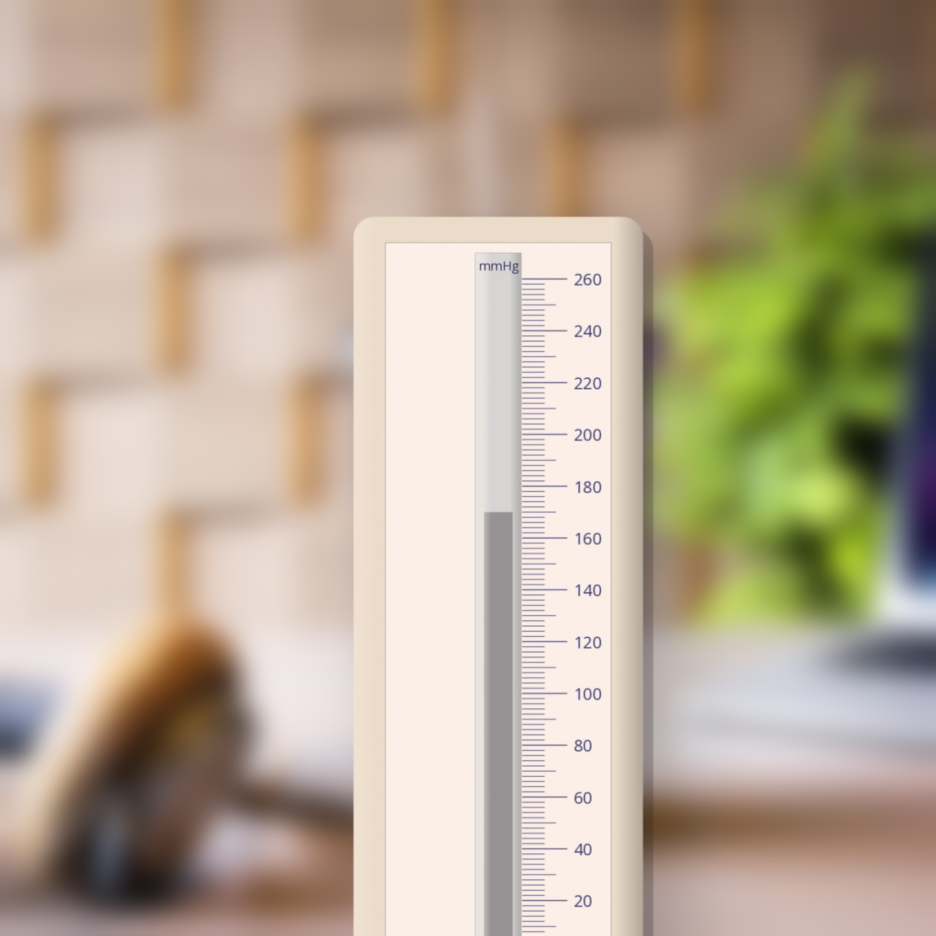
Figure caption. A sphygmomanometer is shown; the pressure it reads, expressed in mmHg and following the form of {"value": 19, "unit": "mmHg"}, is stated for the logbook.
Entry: {"value": 170, "unit": "mmHg"}
